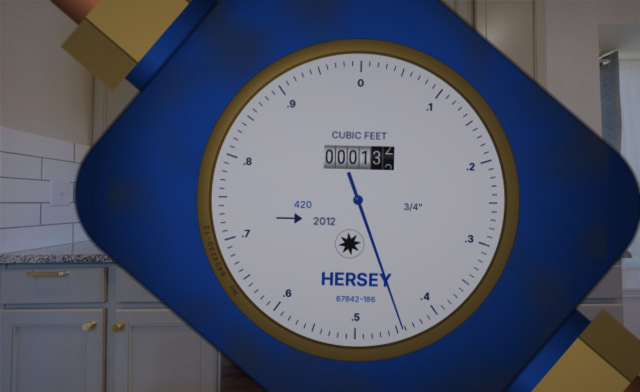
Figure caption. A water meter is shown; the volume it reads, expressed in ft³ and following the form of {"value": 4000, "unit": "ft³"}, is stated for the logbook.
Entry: {"value": 132.44, "unit": "ft³"}
